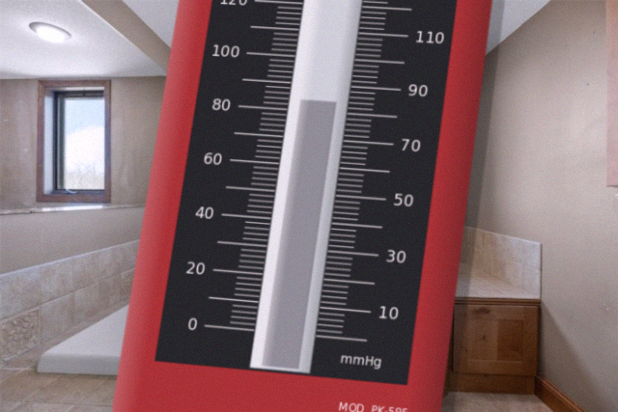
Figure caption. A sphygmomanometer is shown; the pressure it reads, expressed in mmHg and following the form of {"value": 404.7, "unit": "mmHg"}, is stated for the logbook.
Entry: {"value": 84, "unit": "mmHg"}
